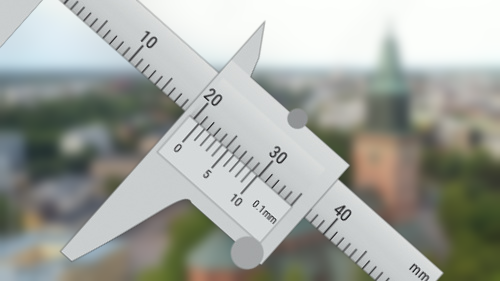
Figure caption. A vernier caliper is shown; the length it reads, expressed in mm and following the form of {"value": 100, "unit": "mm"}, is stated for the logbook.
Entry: {"value": 20.8, "unit": "mm"}
